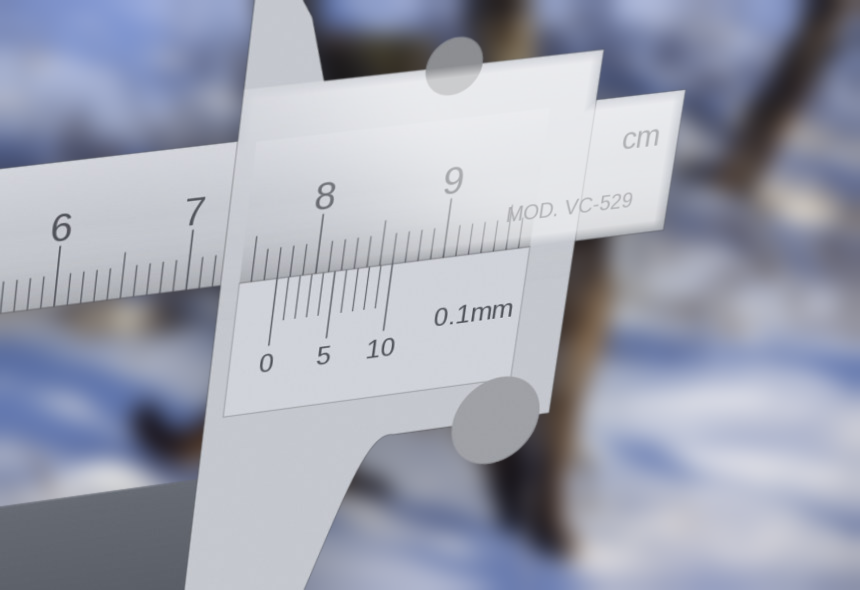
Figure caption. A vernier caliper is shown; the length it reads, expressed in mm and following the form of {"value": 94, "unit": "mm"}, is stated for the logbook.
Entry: {"value": 77.0, "unit": "mm"}
